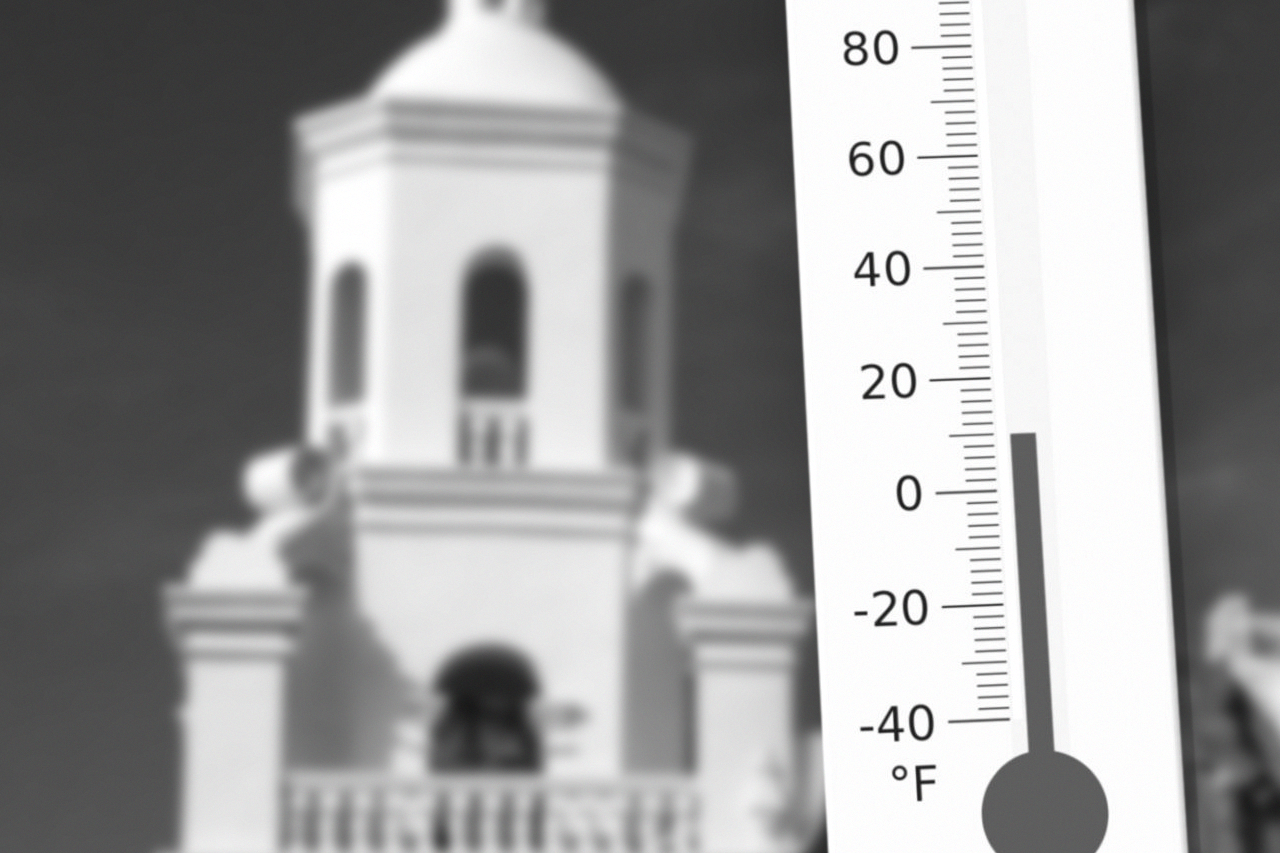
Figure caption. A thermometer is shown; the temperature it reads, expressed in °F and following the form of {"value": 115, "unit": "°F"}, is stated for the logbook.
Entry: {"value": 10, "unit": "°F"}
